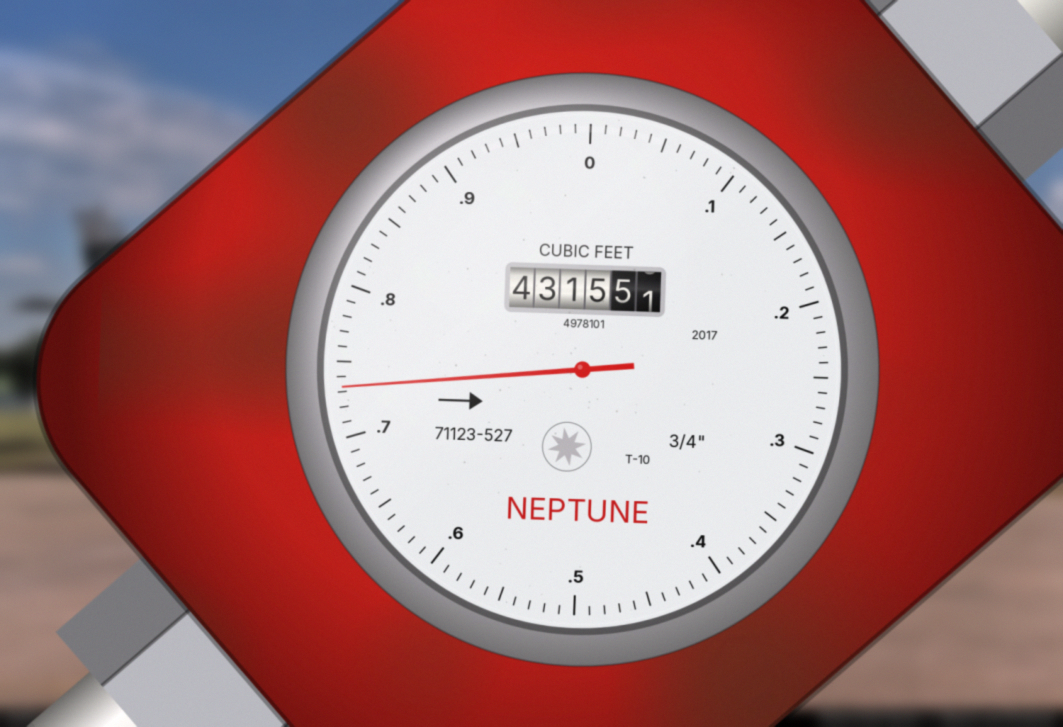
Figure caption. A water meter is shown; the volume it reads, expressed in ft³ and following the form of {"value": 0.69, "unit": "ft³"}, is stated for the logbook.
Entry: {"value": 431550.73, "unit": "ft³"}
